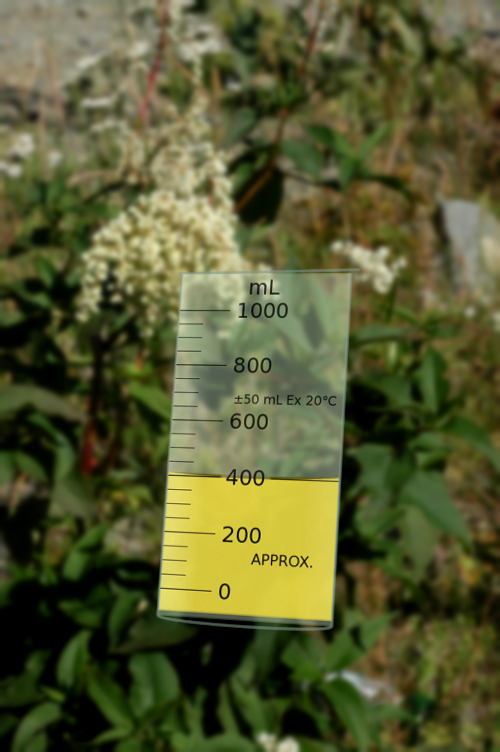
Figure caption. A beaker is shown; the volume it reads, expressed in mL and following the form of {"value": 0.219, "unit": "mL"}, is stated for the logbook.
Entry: {"value": 400, "unit": "mL"}
